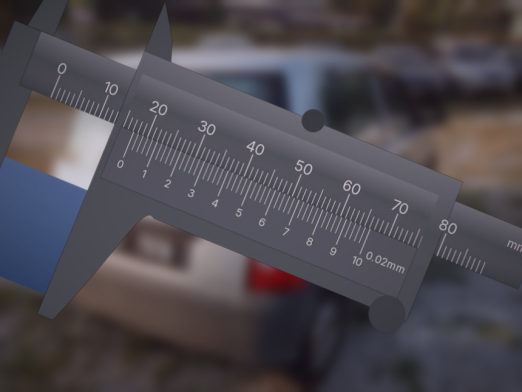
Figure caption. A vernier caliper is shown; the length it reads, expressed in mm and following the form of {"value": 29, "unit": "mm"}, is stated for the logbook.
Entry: {"value": 17.2, "unit": "mm"}
